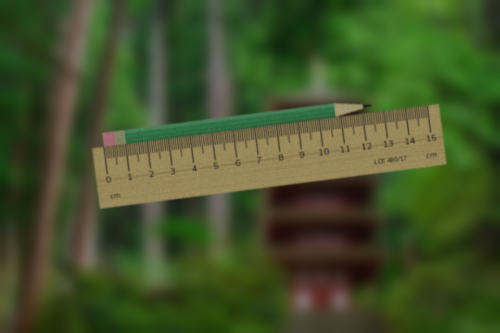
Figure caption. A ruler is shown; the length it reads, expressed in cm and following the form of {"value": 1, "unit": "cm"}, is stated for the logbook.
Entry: {"value": 12.5, "unit": "cm"}
